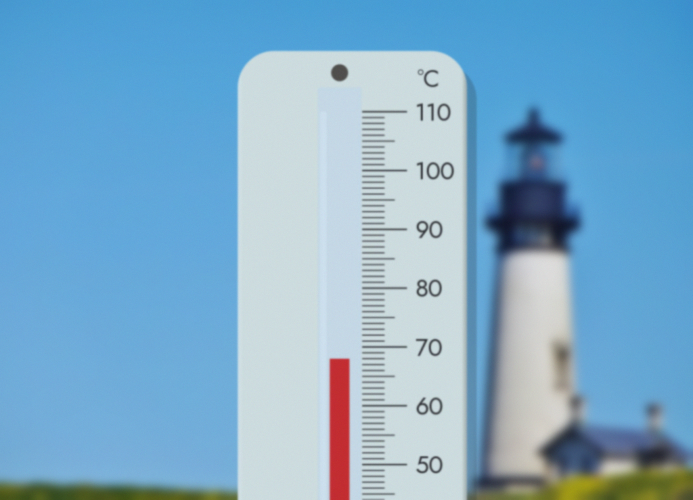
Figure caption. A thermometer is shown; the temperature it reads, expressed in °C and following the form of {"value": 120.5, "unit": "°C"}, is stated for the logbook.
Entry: {"value": 68, "unit": "°C"}
